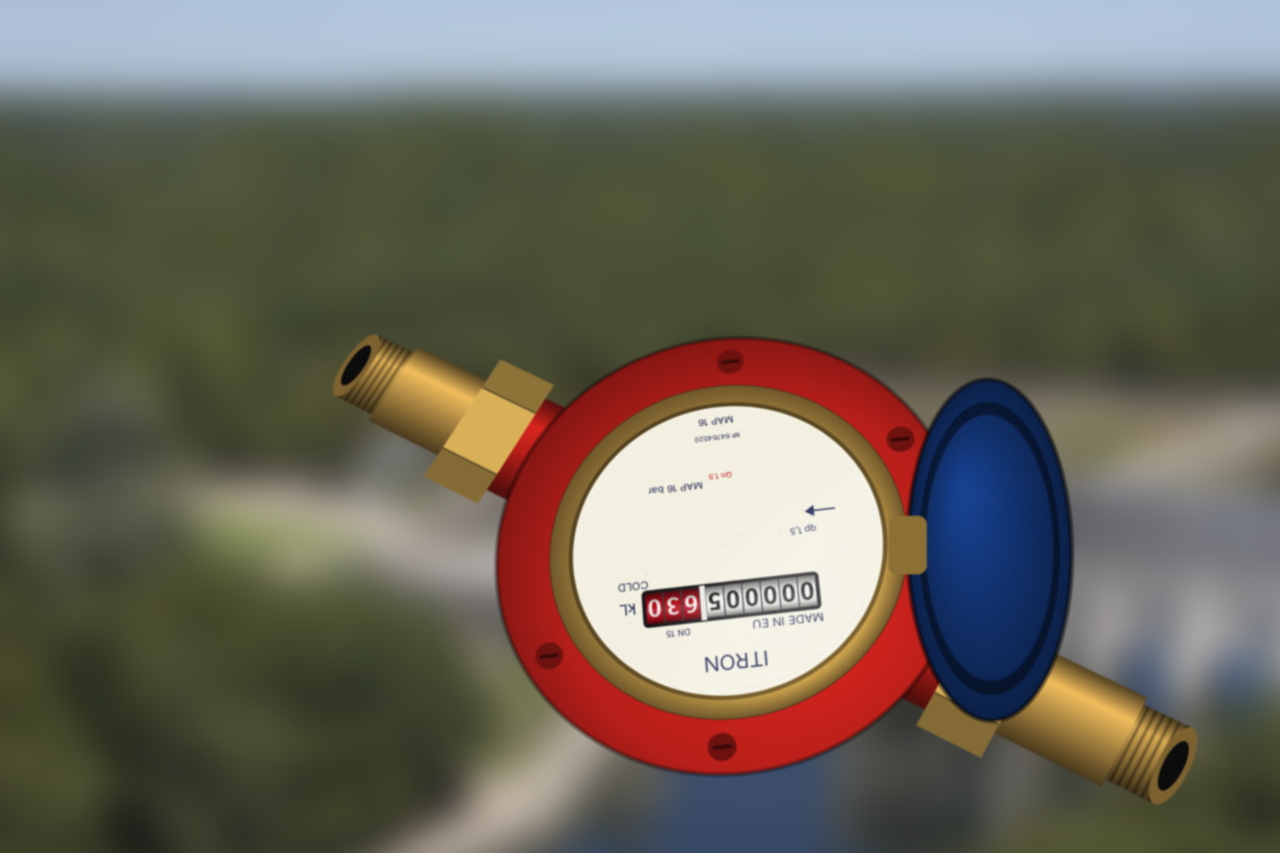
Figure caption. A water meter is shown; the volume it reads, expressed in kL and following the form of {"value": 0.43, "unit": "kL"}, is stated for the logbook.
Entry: {"value": 5.630, "unit": "kL"}
